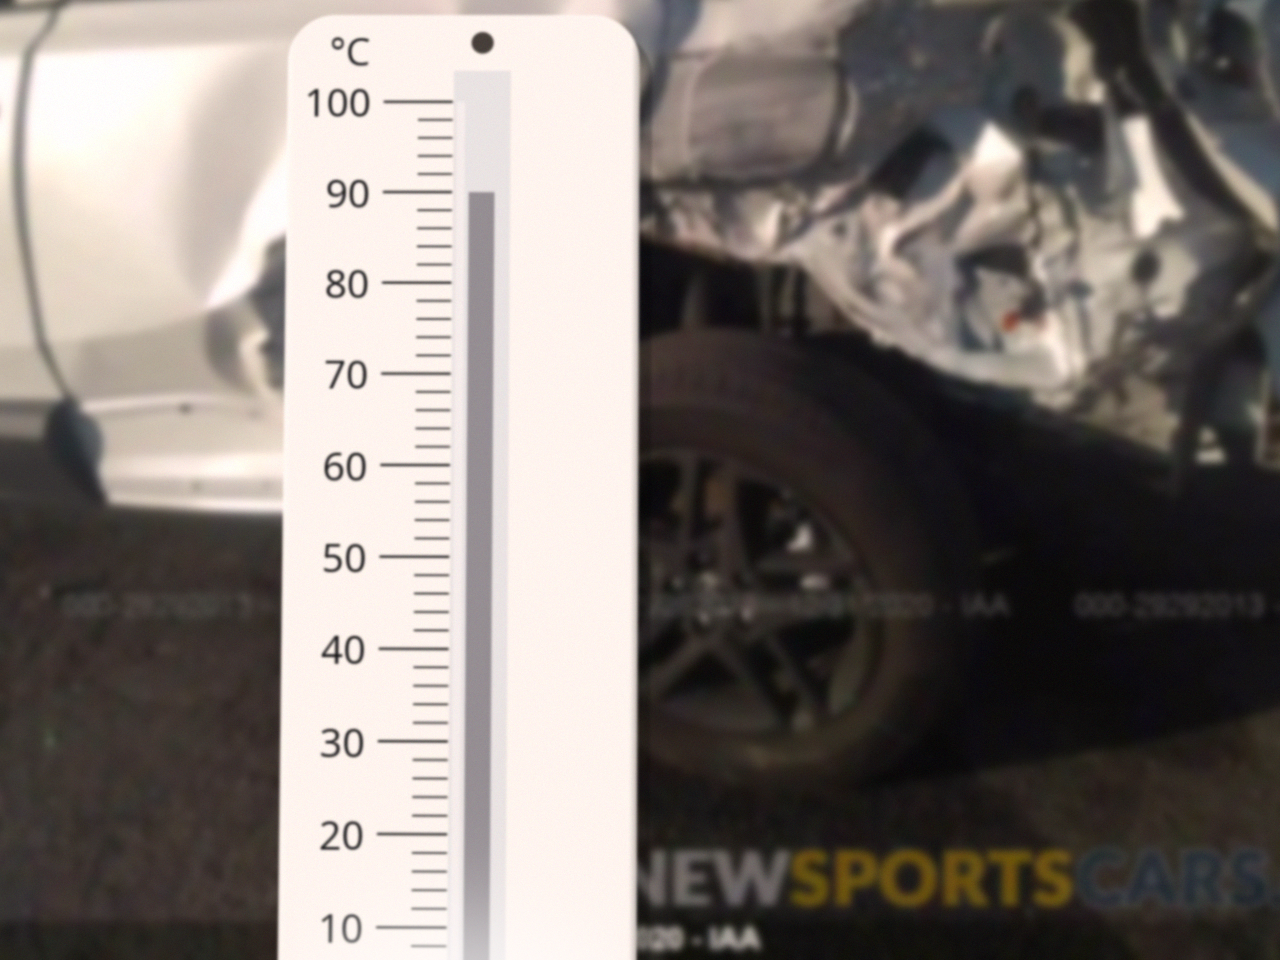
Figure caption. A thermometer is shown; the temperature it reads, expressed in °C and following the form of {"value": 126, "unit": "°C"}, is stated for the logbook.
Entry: {"value": 90, "unit": "°C"}
